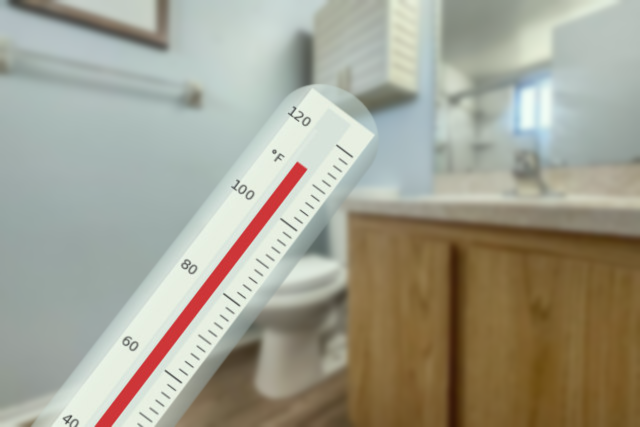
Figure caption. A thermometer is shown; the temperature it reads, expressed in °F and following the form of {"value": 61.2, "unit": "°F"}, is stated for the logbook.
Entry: {"value": 112, "unit": "°F"}
